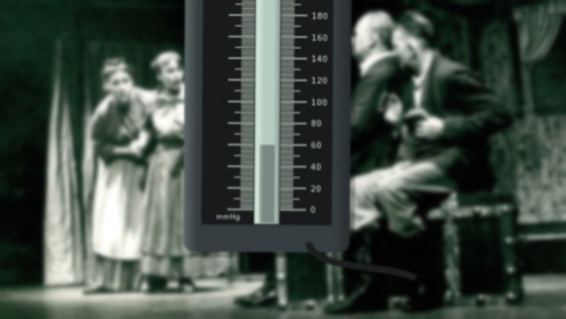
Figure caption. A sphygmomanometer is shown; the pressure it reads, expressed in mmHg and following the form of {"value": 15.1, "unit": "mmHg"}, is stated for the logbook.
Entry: {"value": 60, "unit": "mmHg"}
